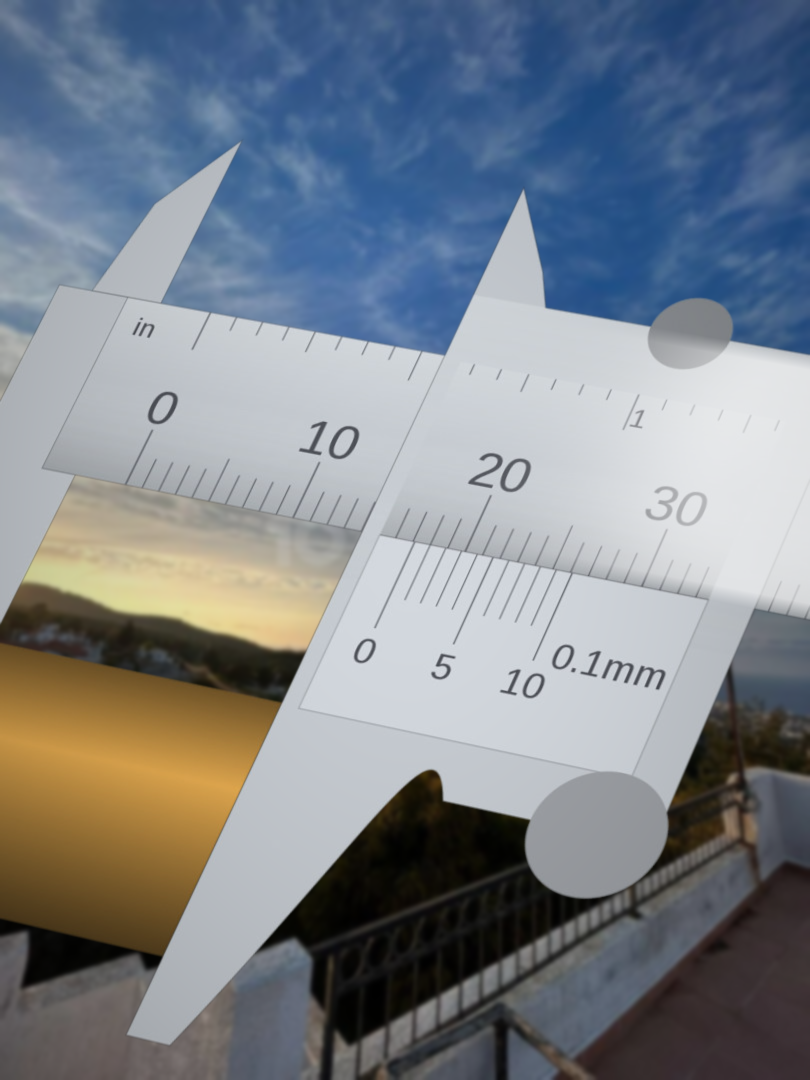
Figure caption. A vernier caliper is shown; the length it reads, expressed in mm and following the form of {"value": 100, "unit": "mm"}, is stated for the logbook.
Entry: {"value": 17.1, "unit": "mm"}
